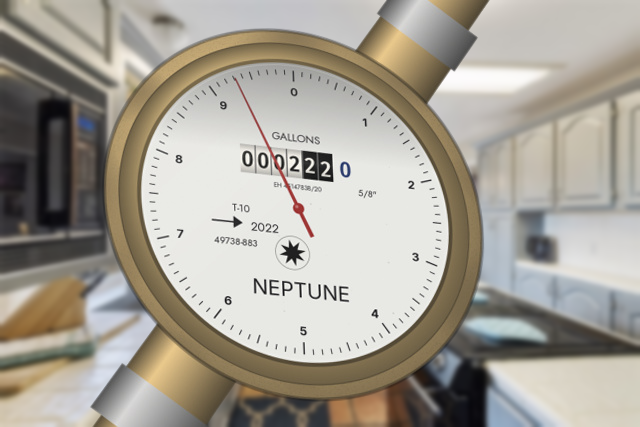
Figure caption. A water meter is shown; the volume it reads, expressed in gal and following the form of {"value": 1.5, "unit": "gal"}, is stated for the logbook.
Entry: {"value": 2219.3, "unit": "gal"}
